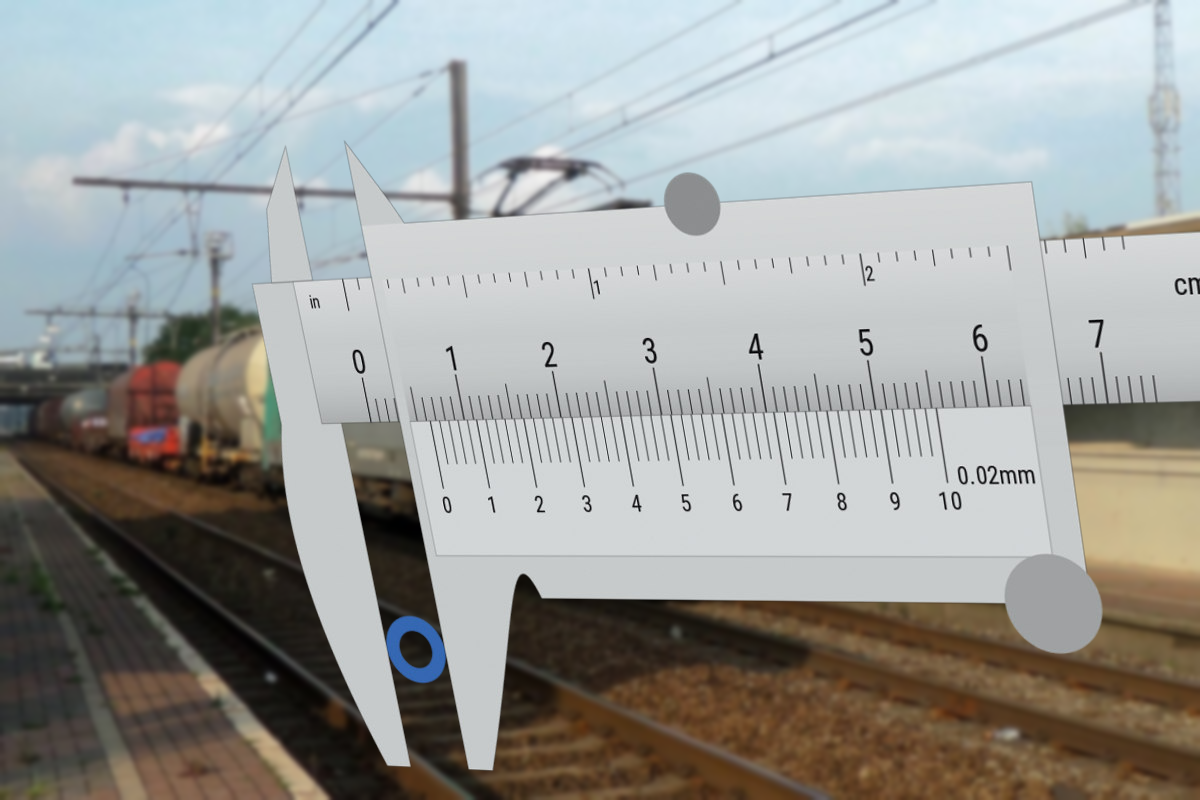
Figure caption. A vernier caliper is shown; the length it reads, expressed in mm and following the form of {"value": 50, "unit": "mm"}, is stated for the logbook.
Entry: {"value": 6.4, "unit": "mm"}
